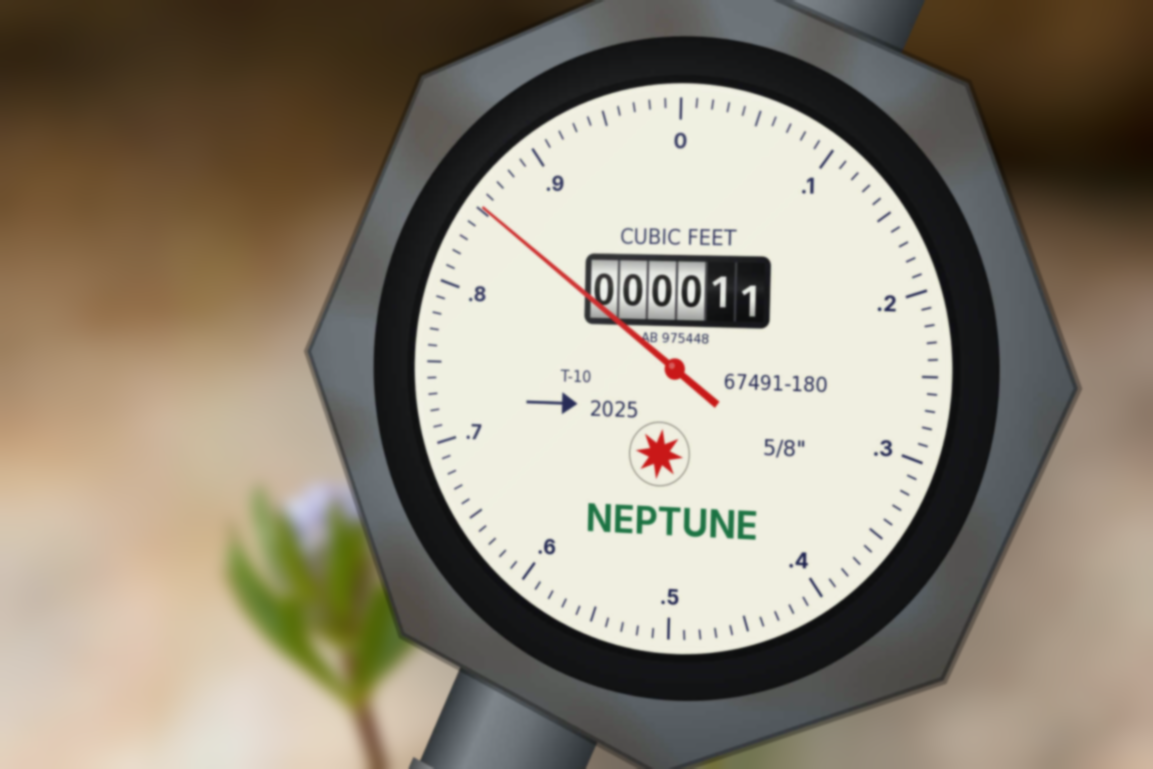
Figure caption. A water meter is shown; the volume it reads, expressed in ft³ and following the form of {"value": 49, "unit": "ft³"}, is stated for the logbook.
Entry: {"value": 10.85, "unit": "ft³"}
